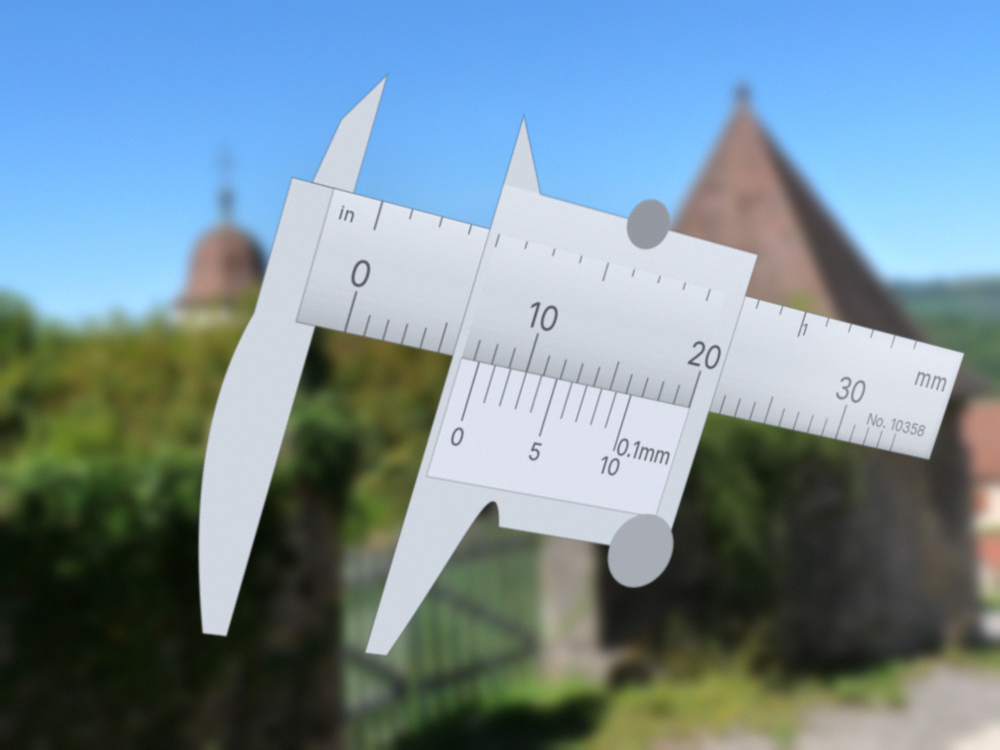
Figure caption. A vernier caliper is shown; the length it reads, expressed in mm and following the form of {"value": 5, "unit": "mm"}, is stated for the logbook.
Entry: {"value": 7.3, "unit": "mm"}
